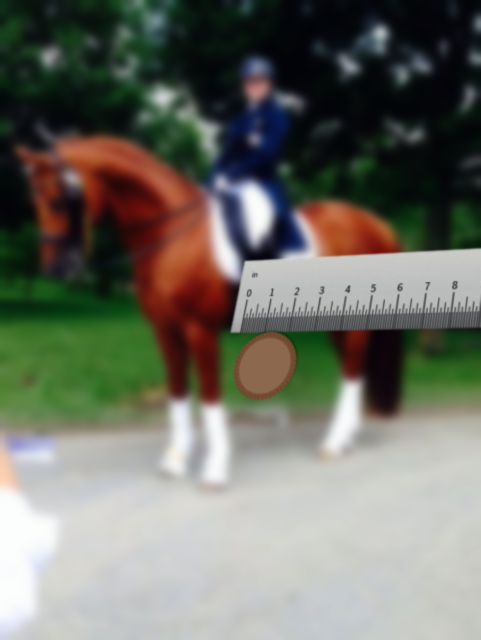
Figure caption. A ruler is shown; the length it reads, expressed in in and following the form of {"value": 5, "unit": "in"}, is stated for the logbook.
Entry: {"value": 2.5, "unit": "in"}
